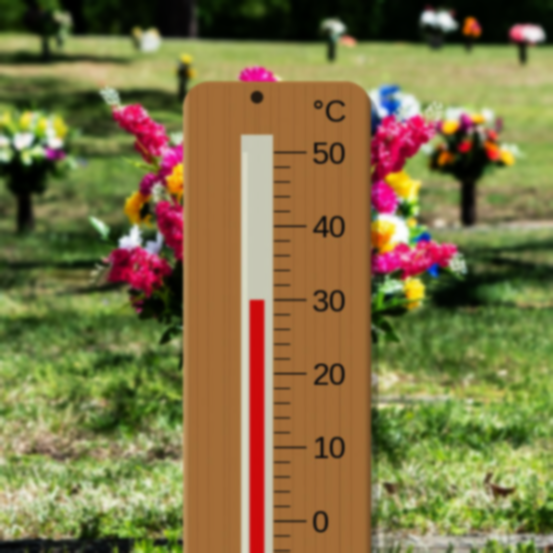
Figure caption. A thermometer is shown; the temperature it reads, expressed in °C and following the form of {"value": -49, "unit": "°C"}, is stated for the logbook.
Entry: {"value": 30, "unit": "°C"}
